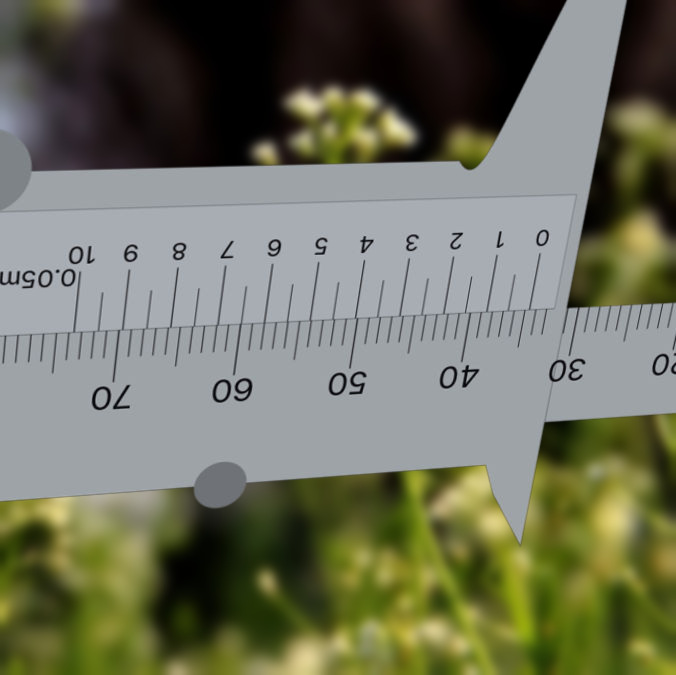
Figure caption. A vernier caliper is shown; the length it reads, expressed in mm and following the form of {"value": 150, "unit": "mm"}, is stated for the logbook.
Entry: {"value": 34.6, "unit": "mm"}
